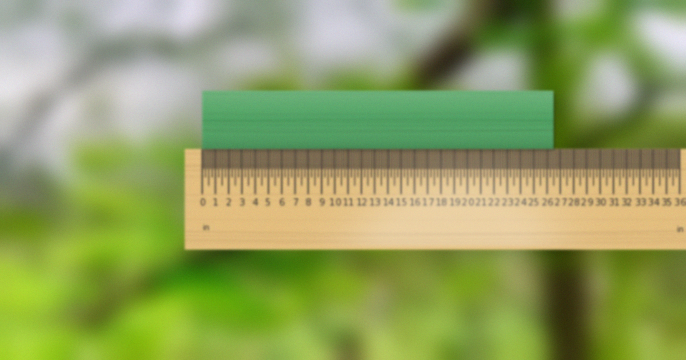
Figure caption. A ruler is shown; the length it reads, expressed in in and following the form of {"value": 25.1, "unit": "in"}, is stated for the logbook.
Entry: {"value": 26.5, "unit": "in"}
